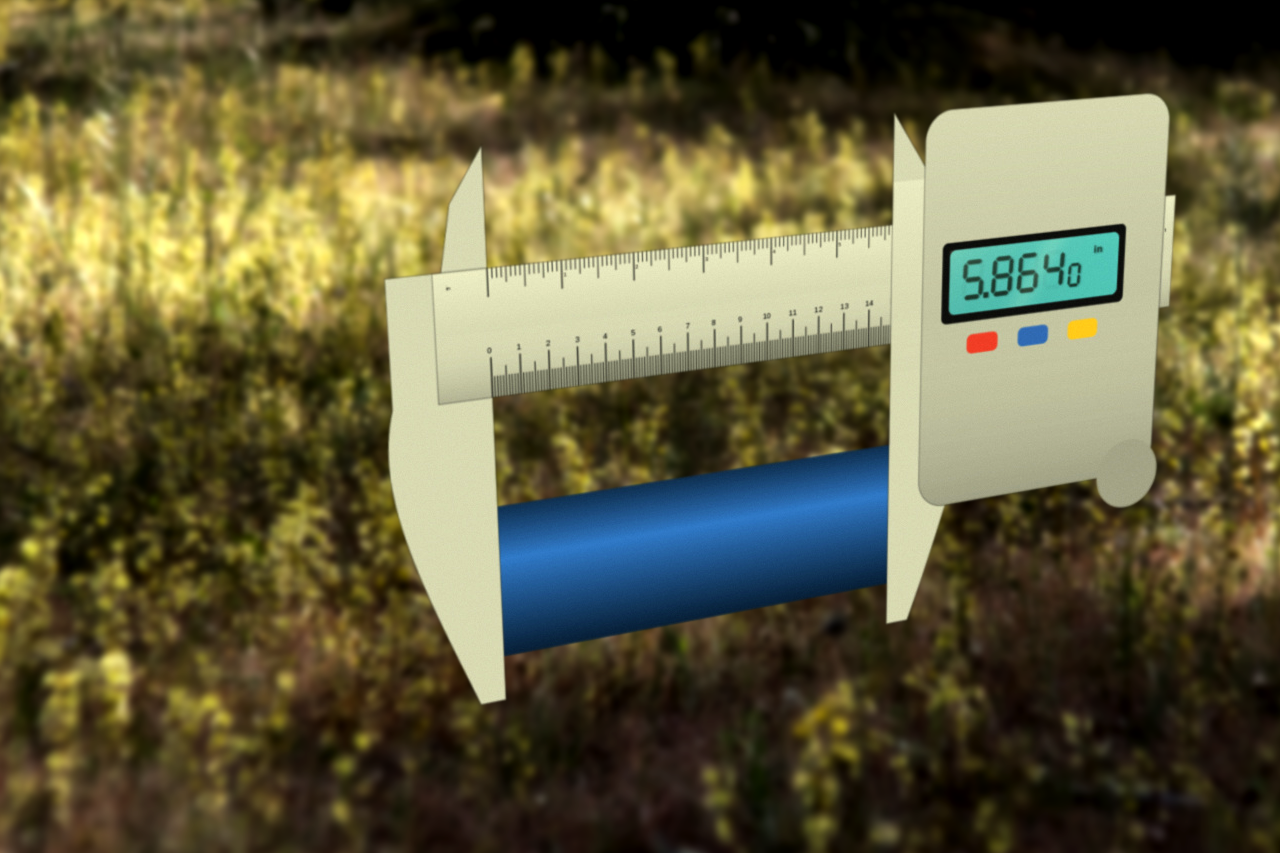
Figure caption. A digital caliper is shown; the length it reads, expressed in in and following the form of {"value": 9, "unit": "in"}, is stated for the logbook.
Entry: {"value": 5.8640, "unit": "in"}
